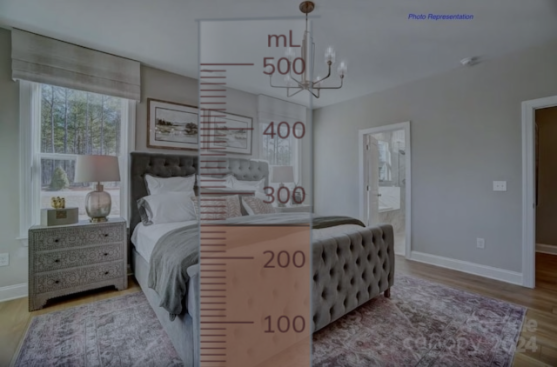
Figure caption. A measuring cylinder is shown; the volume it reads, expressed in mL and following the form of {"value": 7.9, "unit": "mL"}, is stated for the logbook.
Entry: {"value": 250, "unit": "mL"}
